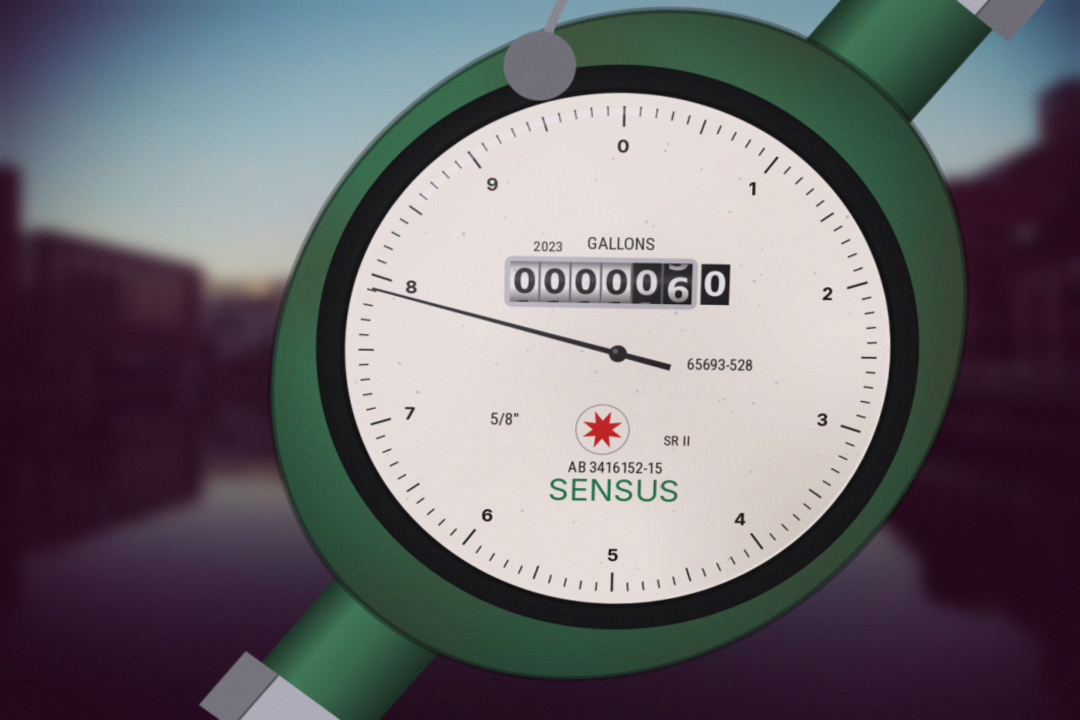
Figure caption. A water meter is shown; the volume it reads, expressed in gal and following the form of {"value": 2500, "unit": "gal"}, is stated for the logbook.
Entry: {"value": 57.9, "unit": "gal"}
